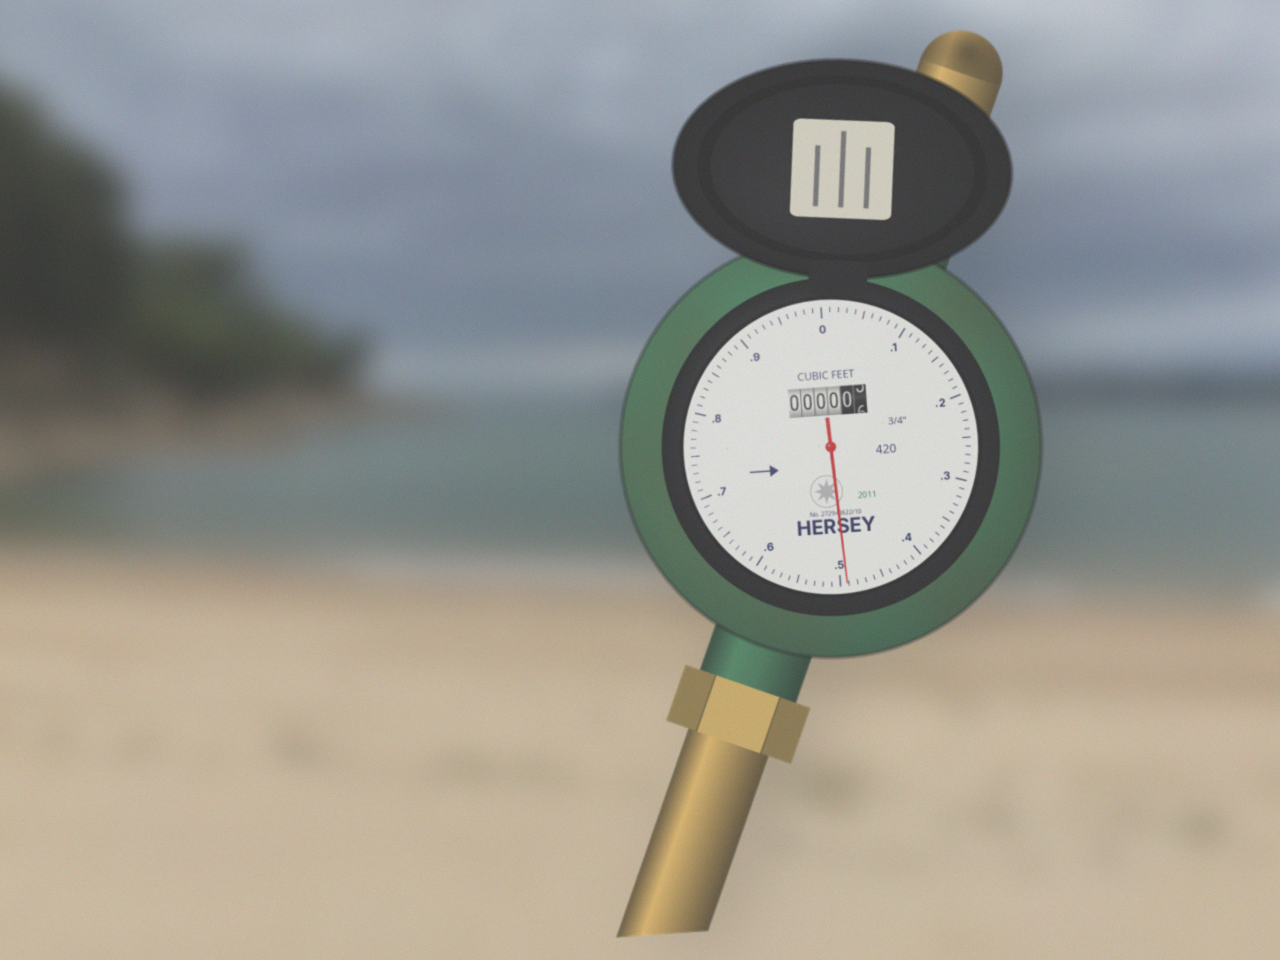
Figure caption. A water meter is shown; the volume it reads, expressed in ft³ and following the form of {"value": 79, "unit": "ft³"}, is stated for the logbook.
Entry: {"value": 5.49, "unit": "ft³"}
